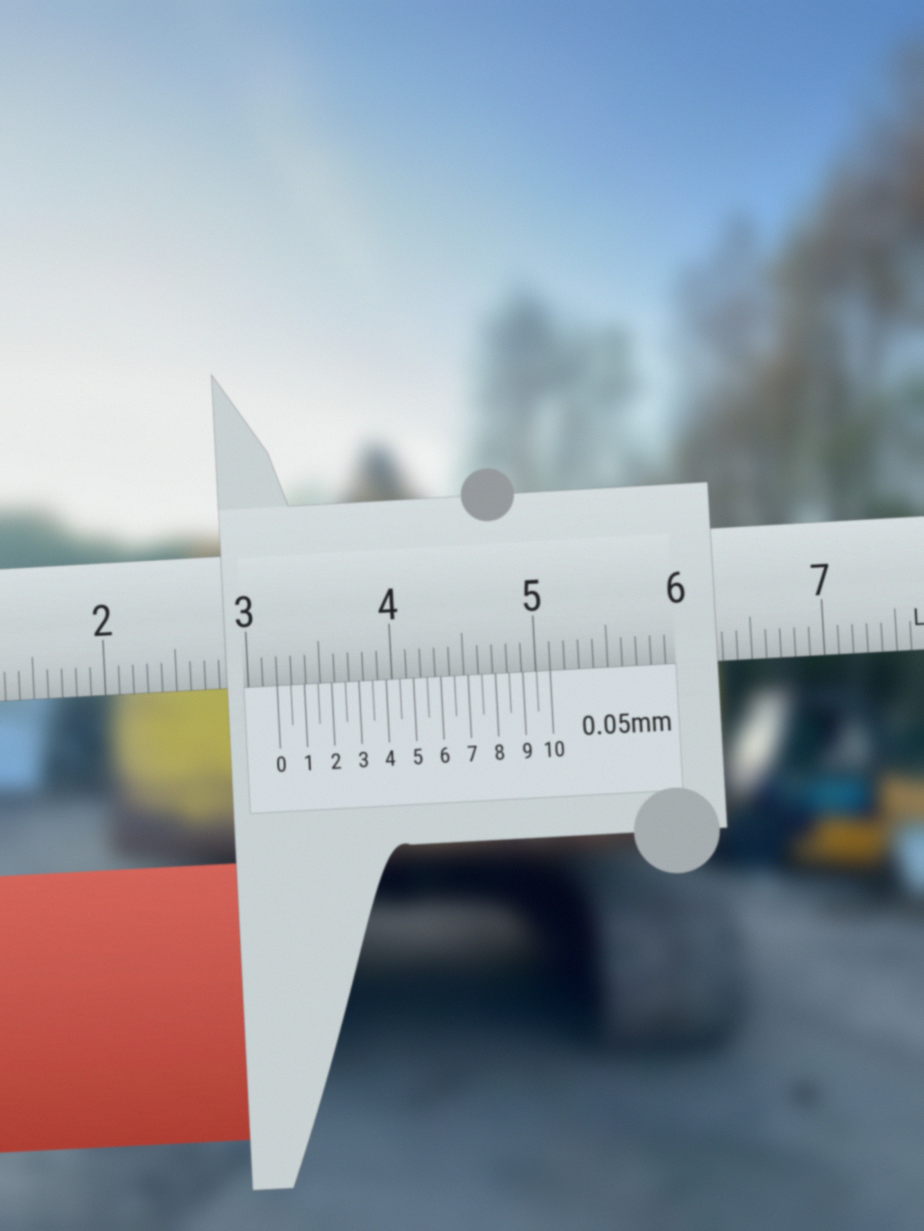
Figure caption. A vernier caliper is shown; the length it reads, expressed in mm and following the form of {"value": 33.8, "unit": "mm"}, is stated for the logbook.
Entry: {"value": 32.0, "unit": "mm"}
